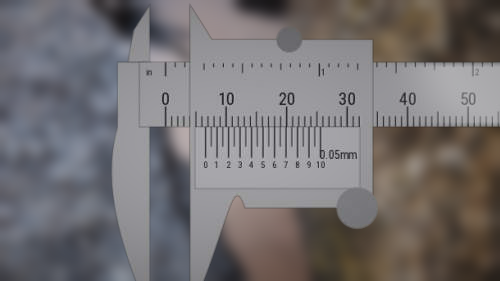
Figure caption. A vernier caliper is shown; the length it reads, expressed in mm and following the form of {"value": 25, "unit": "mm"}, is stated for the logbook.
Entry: {"value": 6.6, "unit": "mm"}
